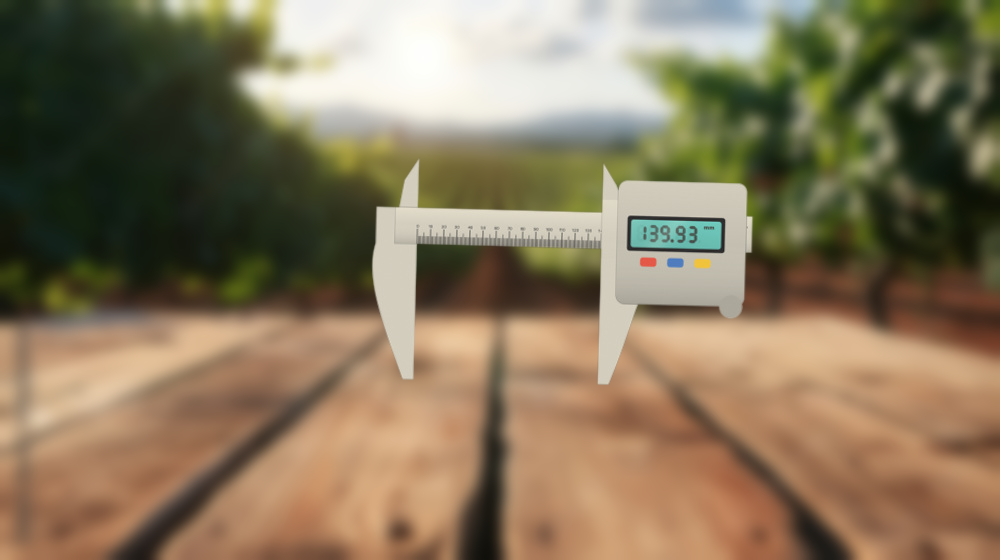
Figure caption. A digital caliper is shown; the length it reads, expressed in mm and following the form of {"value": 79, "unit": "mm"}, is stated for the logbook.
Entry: {"value": 139.93, "unit": "mm"}
